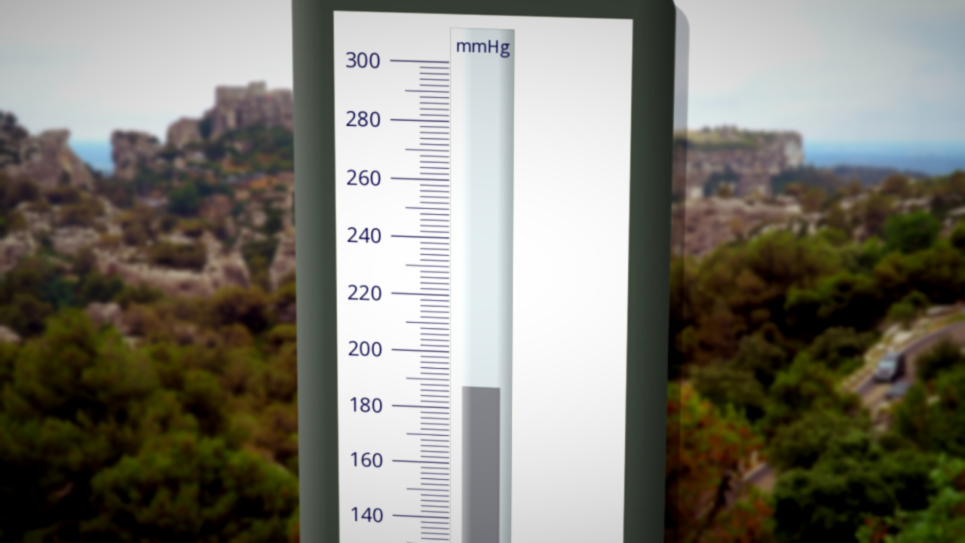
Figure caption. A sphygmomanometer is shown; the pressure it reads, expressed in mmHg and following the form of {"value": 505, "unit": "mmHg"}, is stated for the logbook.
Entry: {"value": 188, "unit": "mmHg"}
